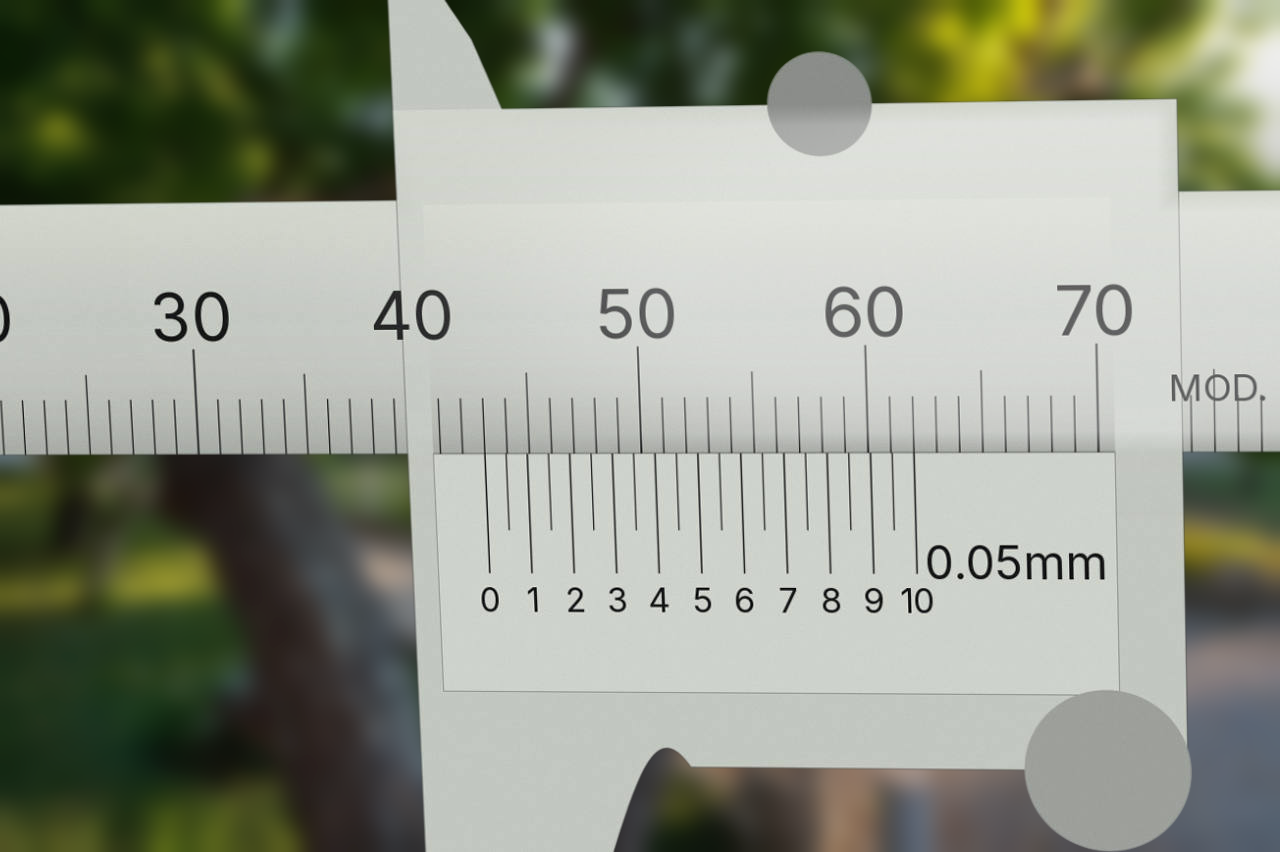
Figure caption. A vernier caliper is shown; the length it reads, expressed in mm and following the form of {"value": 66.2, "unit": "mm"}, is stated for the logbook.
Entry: {"value": 43.0, "unit": "mm"}
